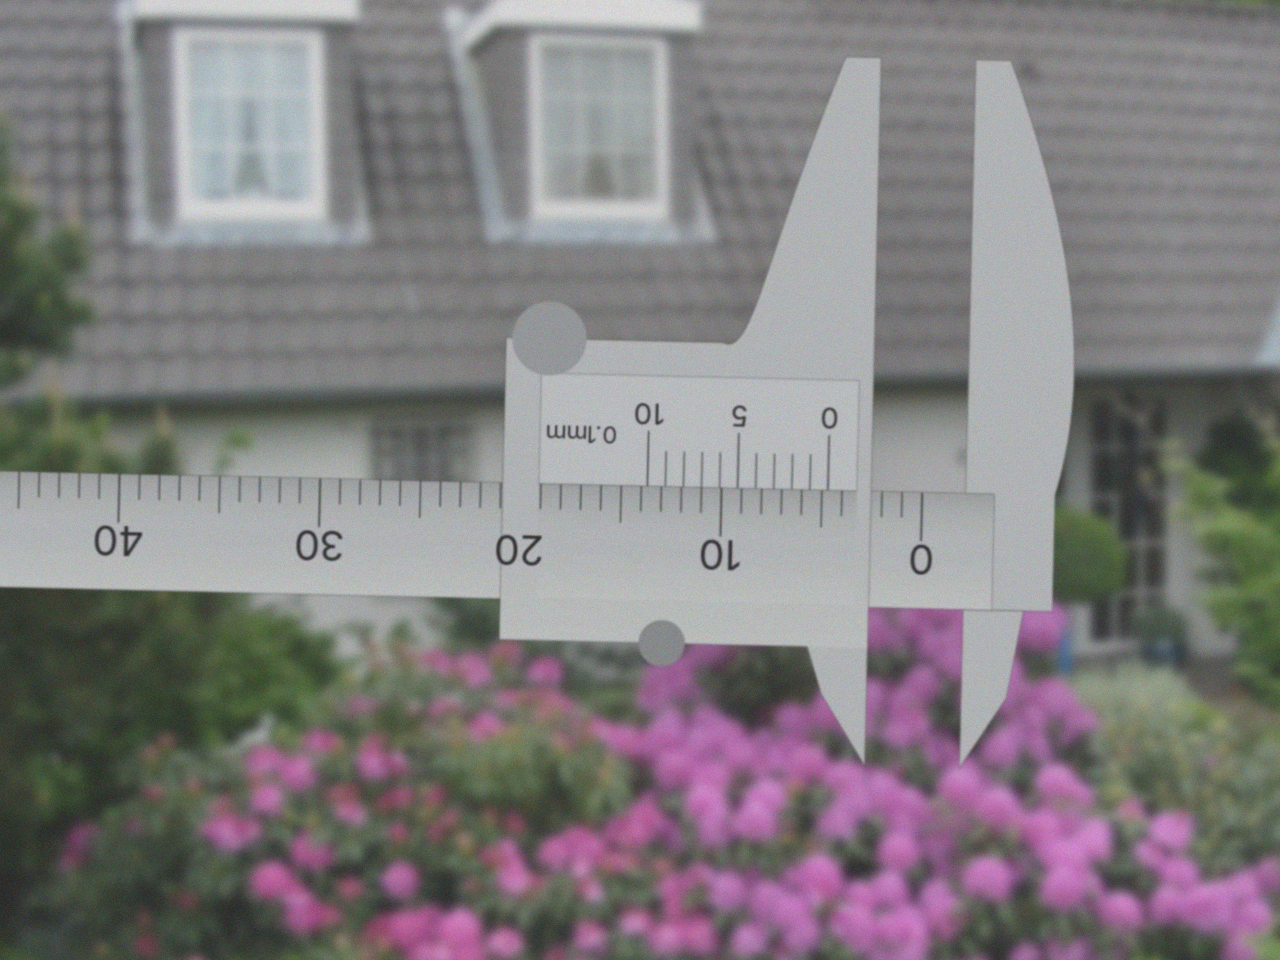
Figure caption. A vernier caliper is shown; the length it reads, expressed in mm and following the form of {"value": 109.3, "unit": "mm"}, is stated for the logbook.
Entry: {"value": 4.7, "unit": "mm"}
